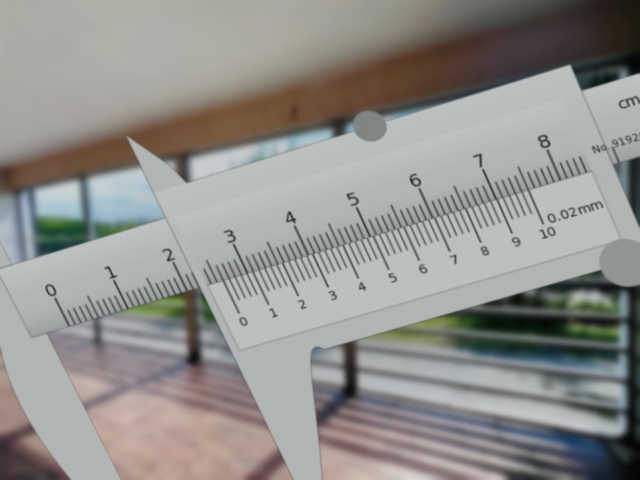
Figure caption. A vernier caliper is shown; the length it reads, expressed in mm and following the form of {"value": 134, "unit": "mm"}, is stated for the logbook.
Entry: {"value": 26.0, "unit": "mm"}
